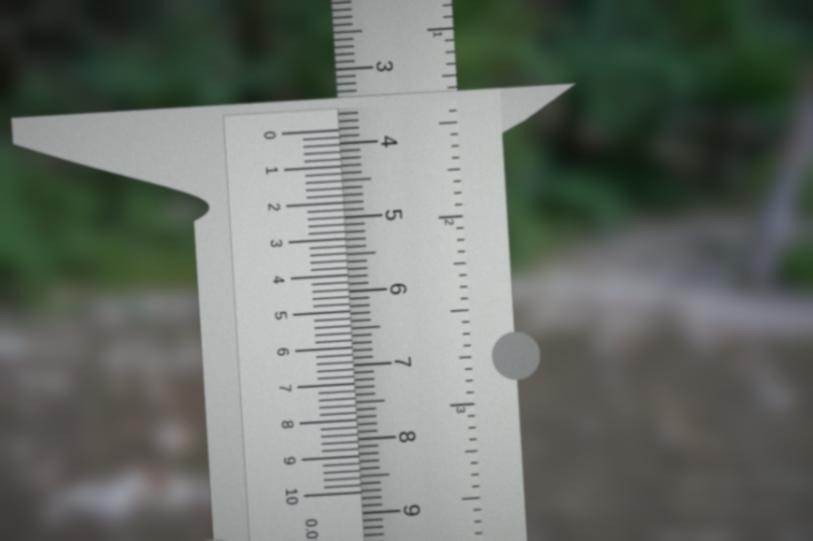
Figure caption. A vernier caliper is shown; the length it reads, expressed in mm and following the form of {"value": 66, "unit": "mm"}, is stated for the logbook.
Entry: {"value": 38.2, "unit": "mm"}
